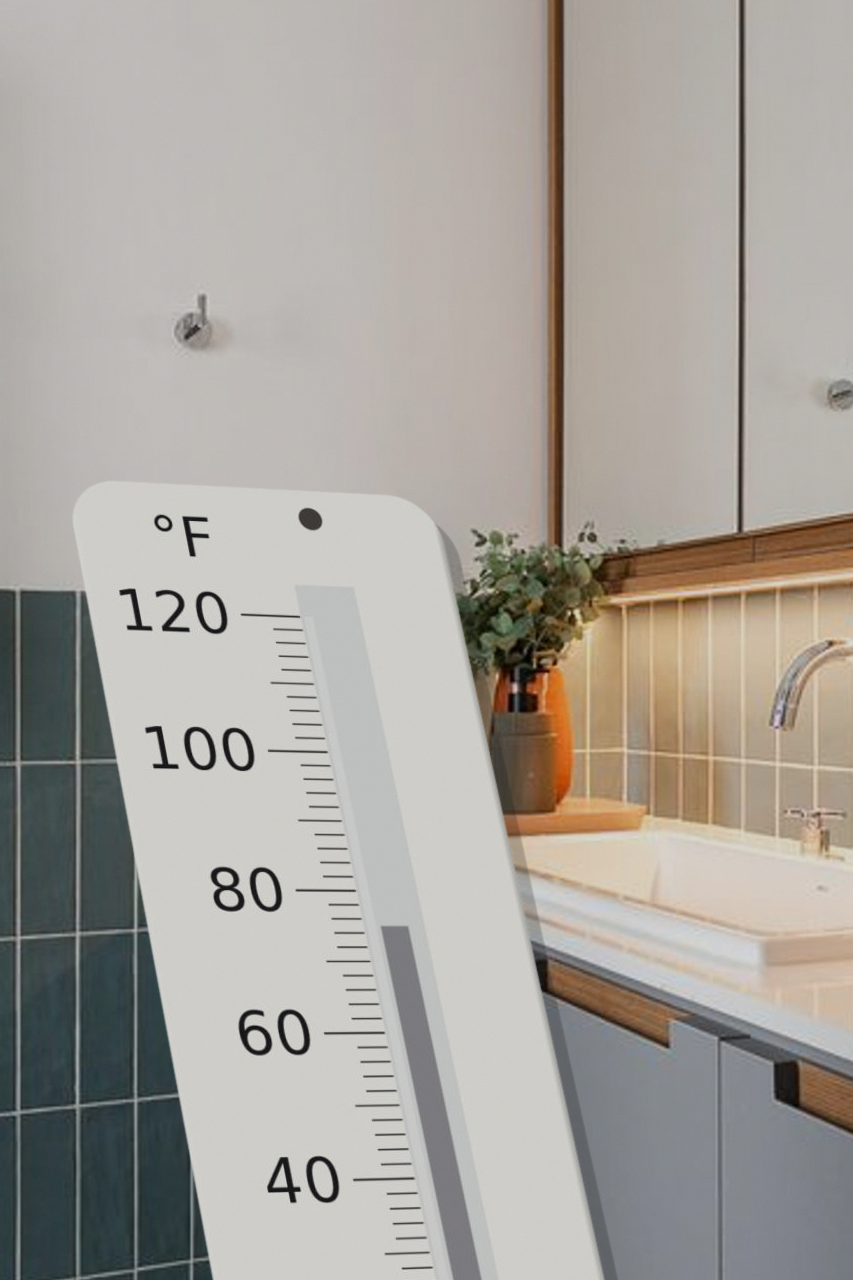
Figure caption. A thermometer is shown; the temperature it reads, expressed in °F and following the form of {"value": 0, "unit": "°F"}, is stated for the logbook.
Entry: {"value": 75, "unit": "°F"}
